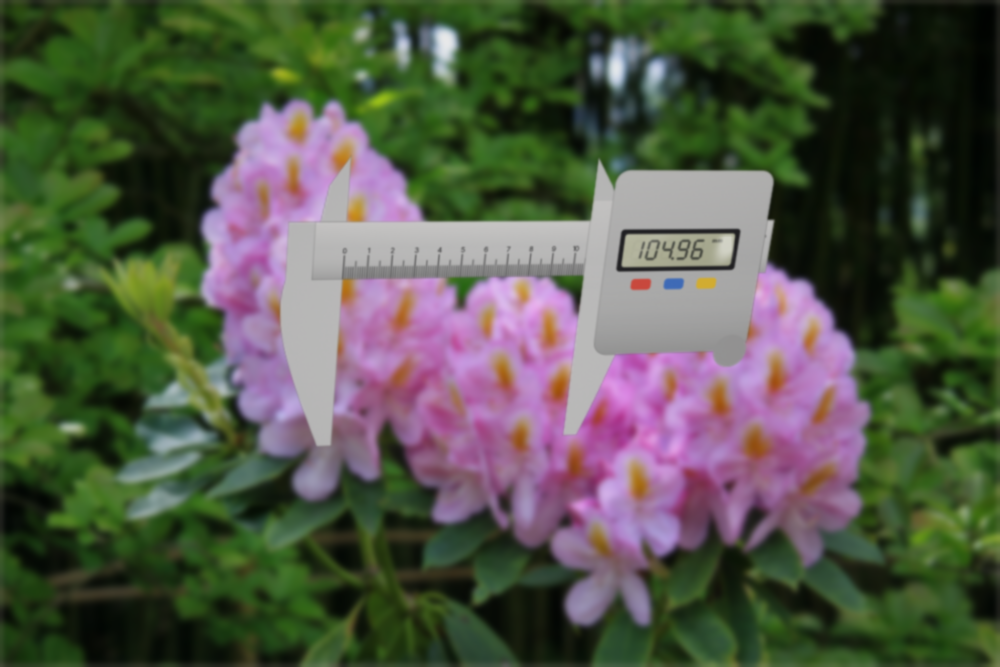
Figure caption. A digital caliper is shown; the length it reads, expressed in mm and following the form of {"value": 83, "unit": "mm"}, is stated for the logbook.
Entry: {"value": 104.96, "unit": "mm"}
